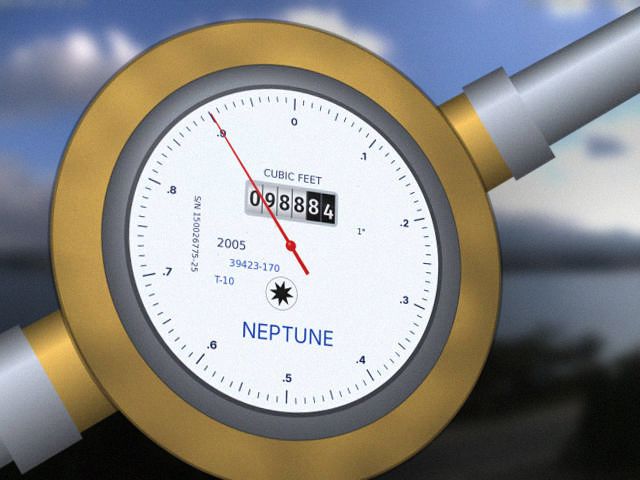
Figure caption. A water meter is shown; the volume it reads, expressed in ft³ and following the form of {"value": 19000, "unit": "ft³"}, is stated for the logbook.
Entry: {"value": 98883.90, "unit": "ft³"}
